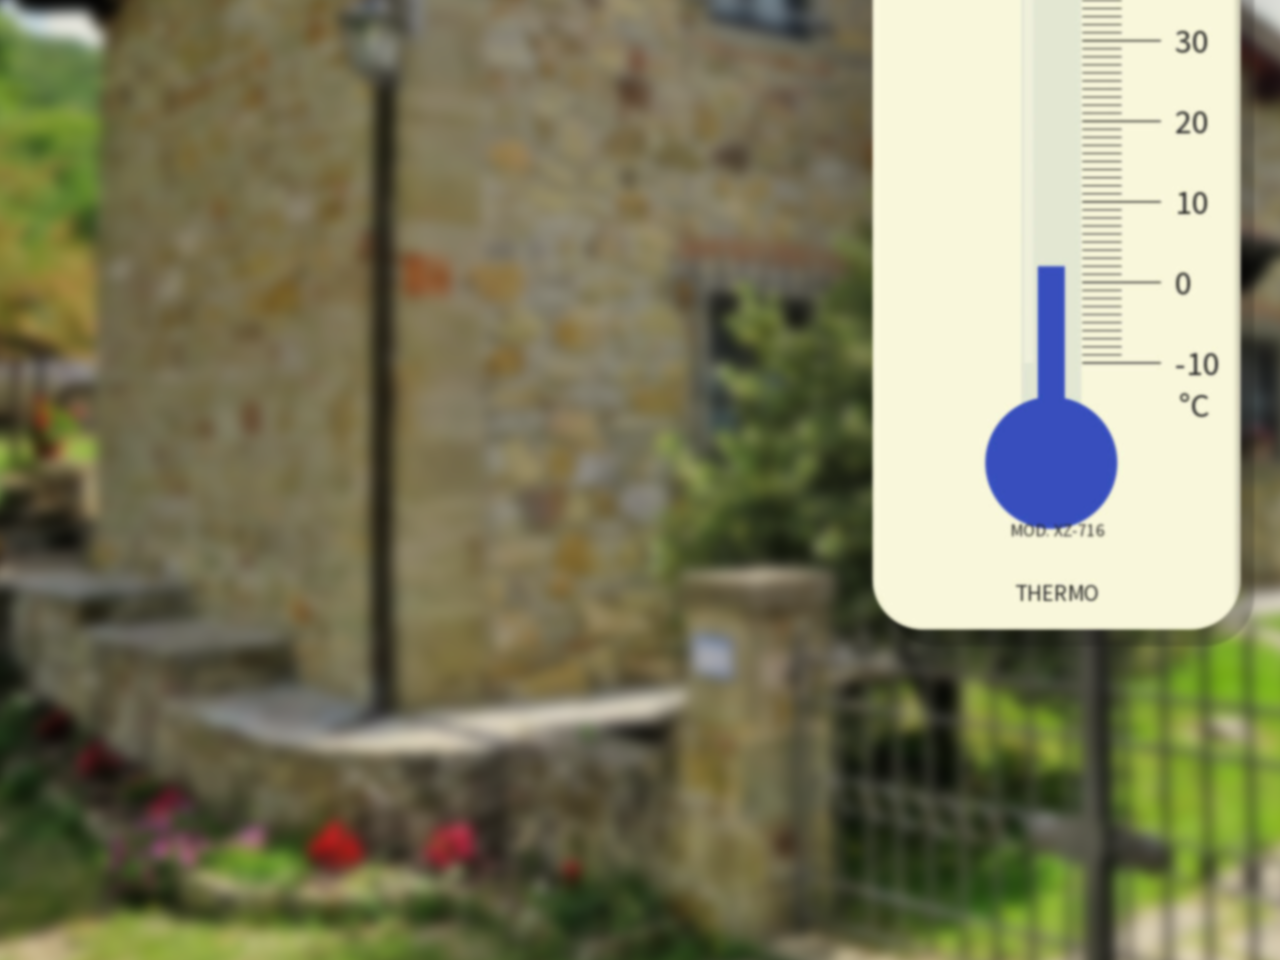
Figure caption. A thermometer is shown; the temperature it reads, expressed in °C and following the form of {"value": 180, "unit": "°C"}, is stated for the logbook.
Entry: {"value": 2, "unit": "°C"}
